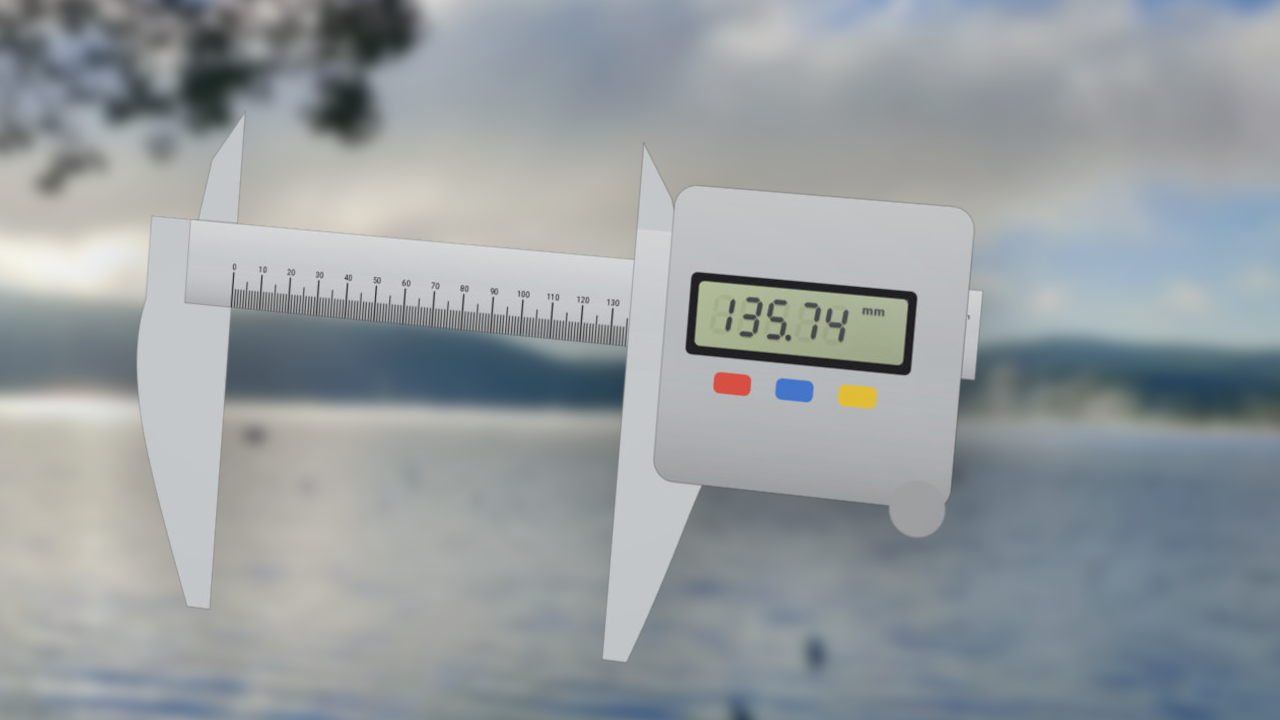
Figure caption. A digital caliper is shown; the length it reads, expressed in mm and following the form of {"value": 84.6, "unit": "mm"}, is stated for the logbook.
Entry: {"value": 135.74, "unit": "mm"}
